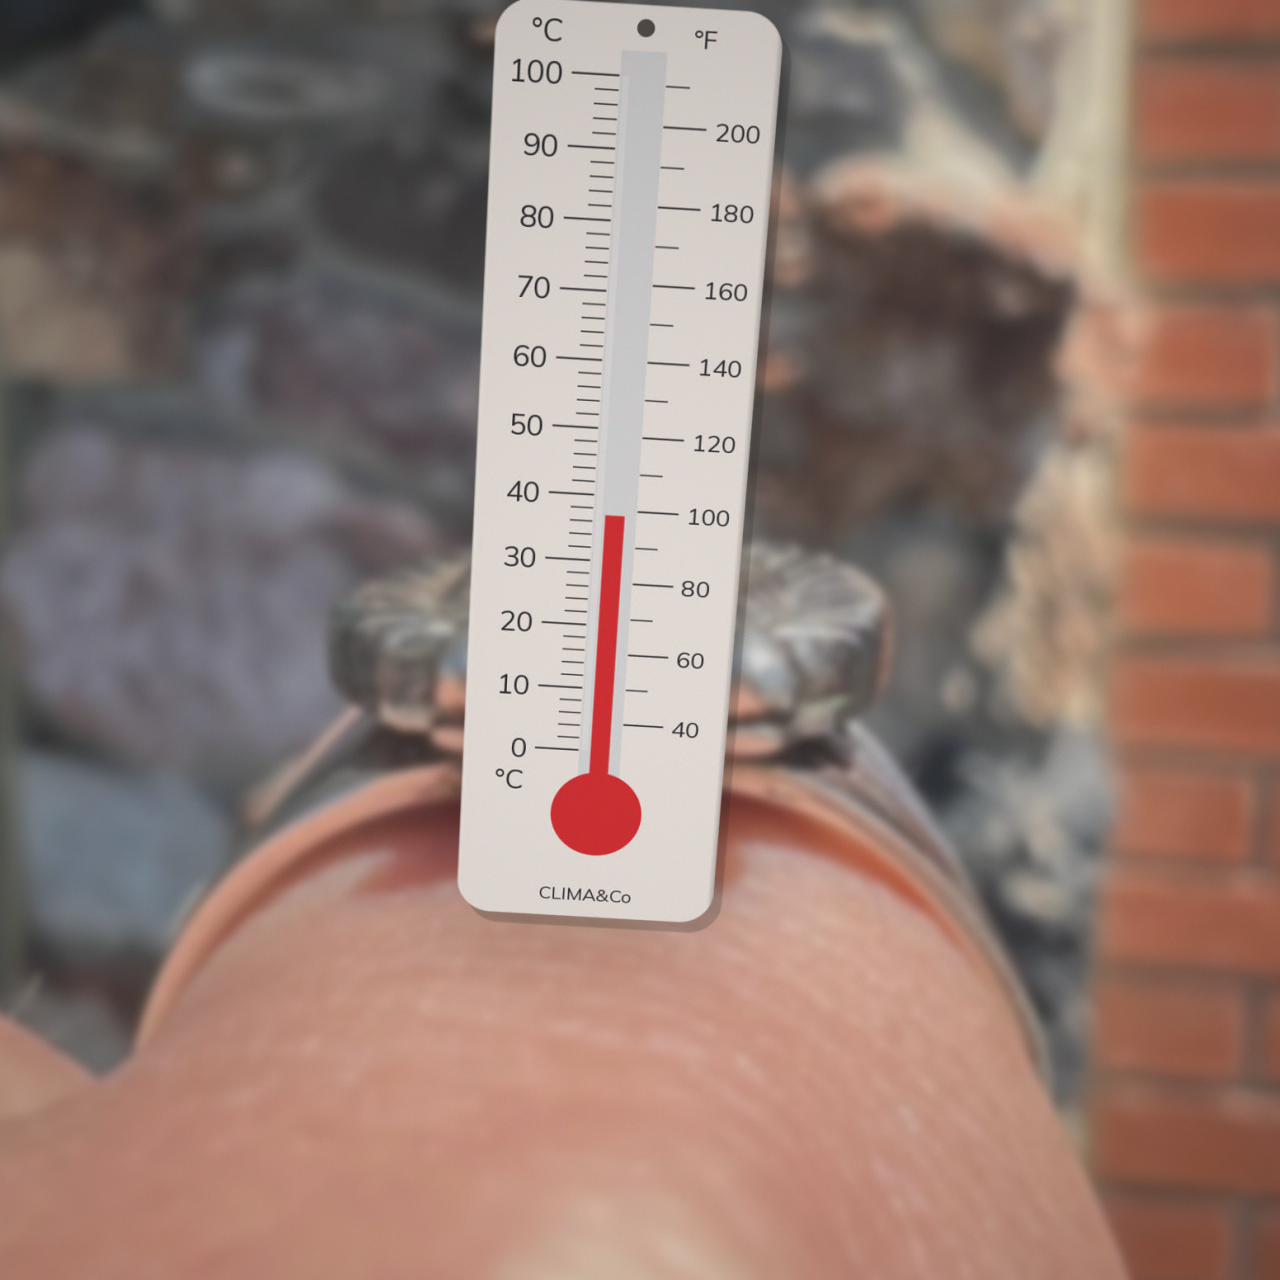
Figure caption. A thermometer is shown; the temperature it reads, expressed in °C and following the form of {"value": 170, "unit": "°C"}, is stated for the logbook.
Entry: {"value": 37, "unit": "°C"}
